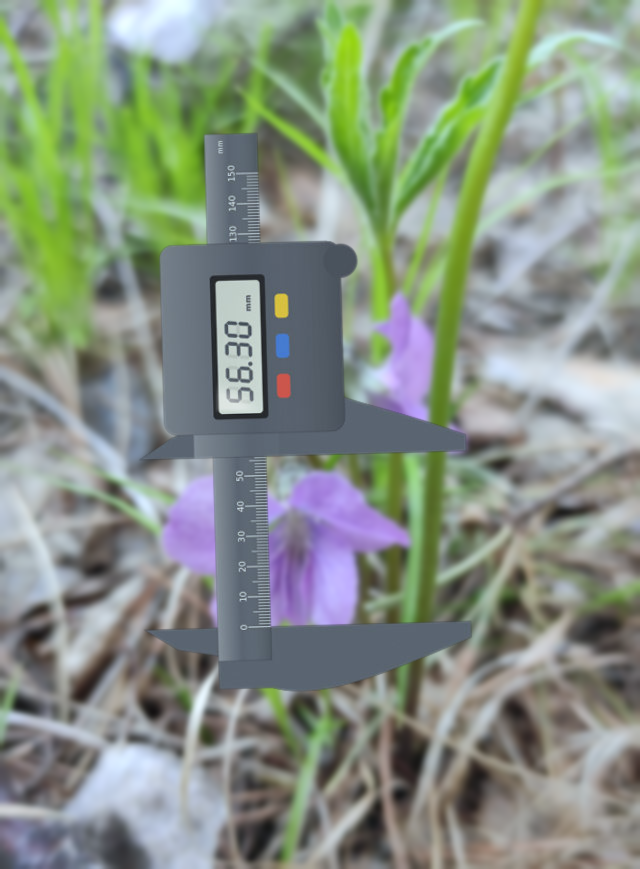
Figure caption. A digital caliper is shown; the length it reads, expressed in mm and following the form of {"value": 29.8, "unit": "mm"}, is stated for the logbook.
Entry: {"value": 56.30, "unit": "mm"}
